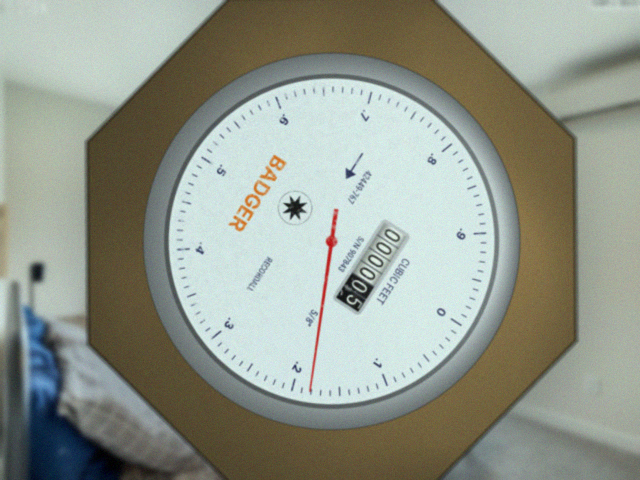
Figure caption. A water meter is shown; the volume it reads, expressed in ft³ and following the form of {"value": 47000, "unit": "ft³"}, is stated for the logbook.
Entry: {"value": 5.18, "unit": "ft³"}
